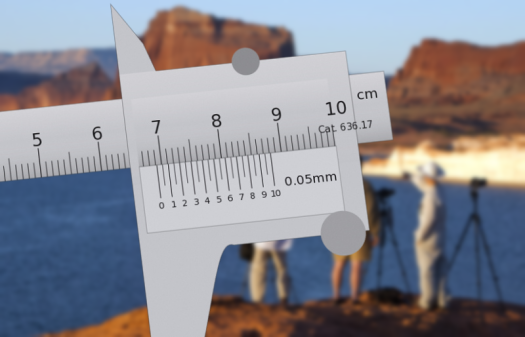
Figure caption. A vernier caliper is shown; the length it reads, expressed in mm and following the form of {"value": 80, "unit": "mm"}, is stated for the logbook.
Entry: {"value": 69.2, "unit": "mm"}
